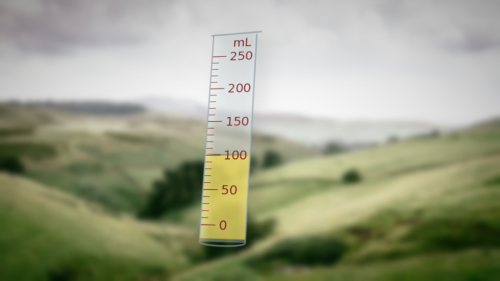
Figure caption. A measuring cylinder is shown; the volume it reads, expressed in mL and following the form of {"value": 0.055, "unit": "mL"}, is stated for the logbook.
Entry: {"value": 100, "unit": "mL"}
